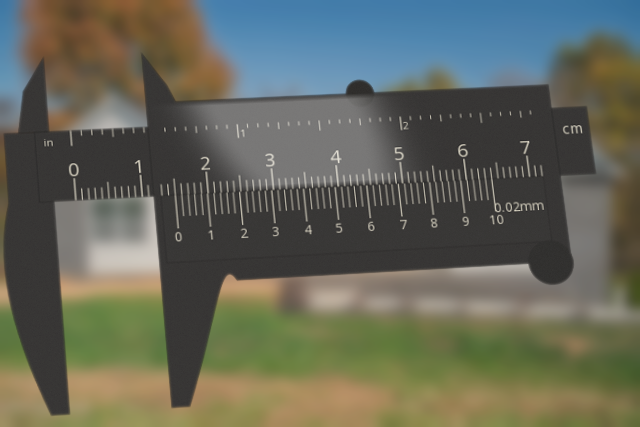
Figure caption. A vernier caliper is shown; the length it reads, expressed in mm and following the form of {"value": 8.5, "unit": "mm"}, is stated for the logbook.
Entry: {"value": 15.0, "unit": "mm"}
